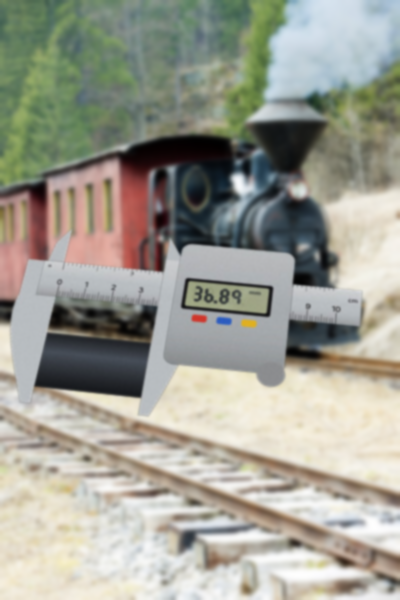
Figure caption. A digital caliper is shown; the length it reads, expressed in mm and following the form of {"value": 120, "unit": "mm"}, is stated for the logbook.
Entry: {"value": 36.89, "unit": "mm"}
